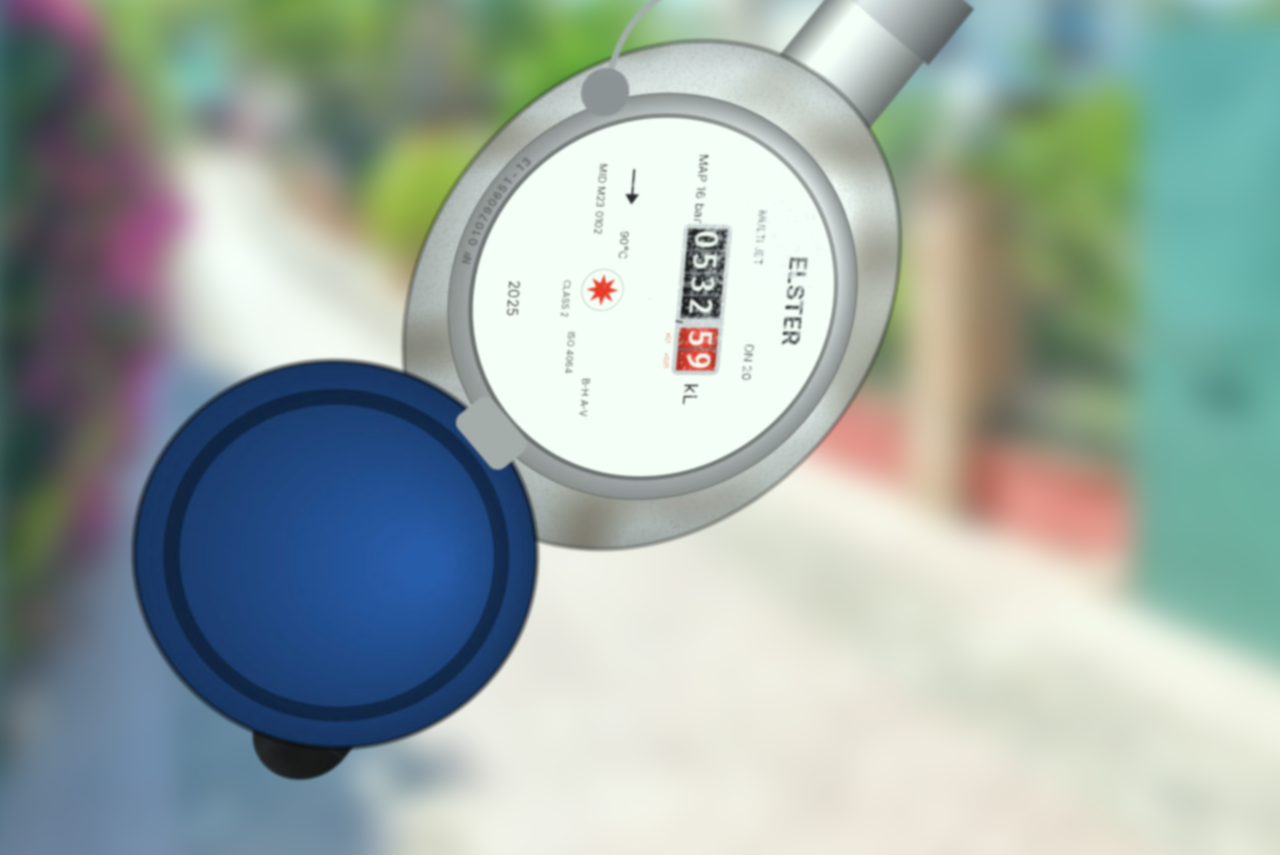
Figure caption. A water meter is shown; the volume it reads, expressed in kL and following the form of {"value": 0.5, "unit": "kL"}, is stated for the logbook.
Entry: {"value": 532.59, "unit": "kL"}
